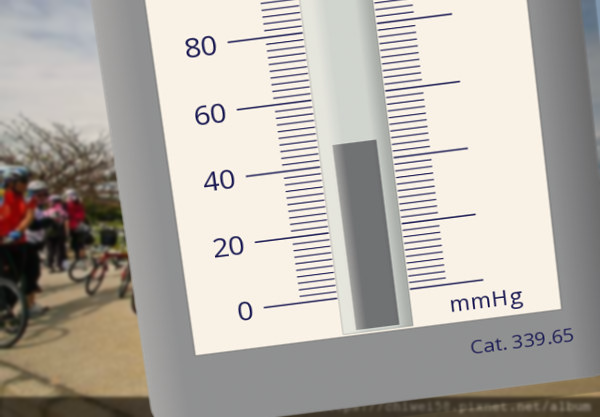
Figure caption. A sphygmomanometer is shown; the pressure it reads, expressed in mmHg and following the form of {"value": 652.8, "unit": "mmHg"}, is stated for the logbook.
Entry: {"value": 46, "unit": "mmHg"}
